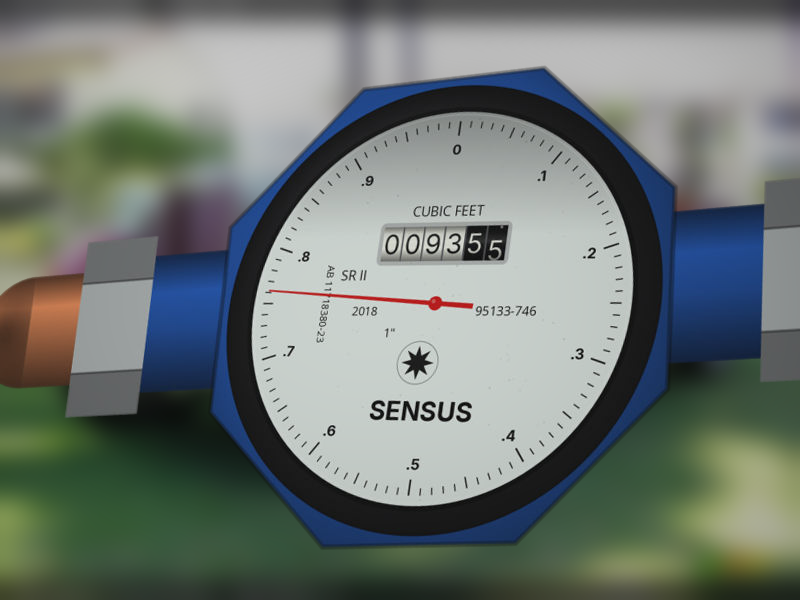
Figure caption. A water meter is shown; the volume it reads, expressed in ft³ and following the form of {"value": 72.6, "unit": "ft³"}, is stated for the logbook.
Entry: {"value": 9354.76, "unit": "ft³"}
